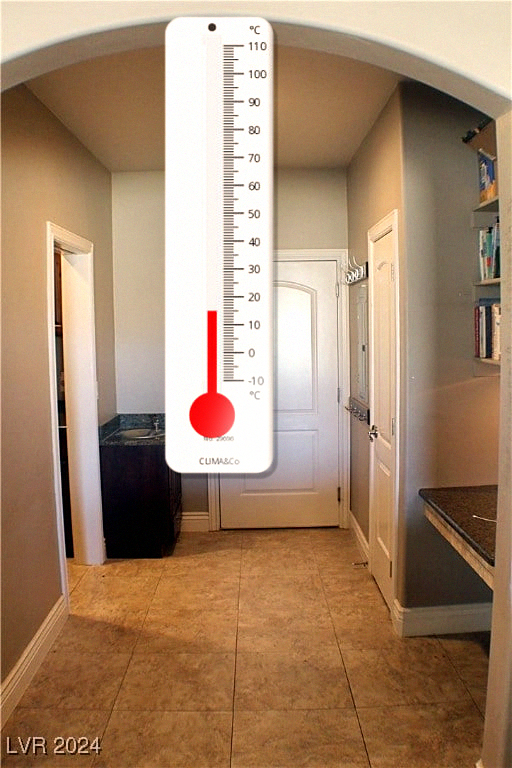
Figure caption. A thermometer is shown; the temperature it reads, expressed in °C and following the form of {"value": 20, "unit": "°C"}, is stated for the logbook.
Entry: {"value": 15, "unit": "°C"}
